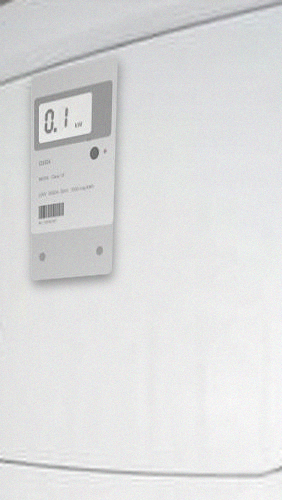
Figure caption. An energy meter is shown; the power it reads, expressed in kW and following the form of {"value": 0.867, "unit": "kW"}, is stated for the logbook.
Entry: {"value": 0.1, "unit": "kW"}
